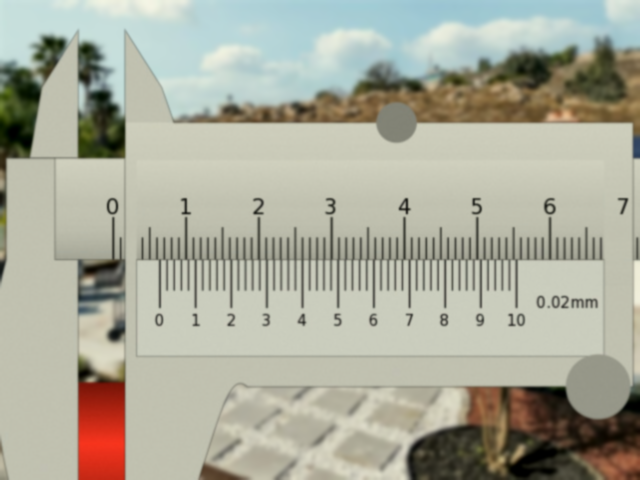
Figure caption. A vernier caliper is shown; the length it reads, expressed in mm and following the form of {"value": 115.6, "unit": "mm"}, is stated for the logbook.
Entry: {"value": 6.4, "unit": "mm"}
